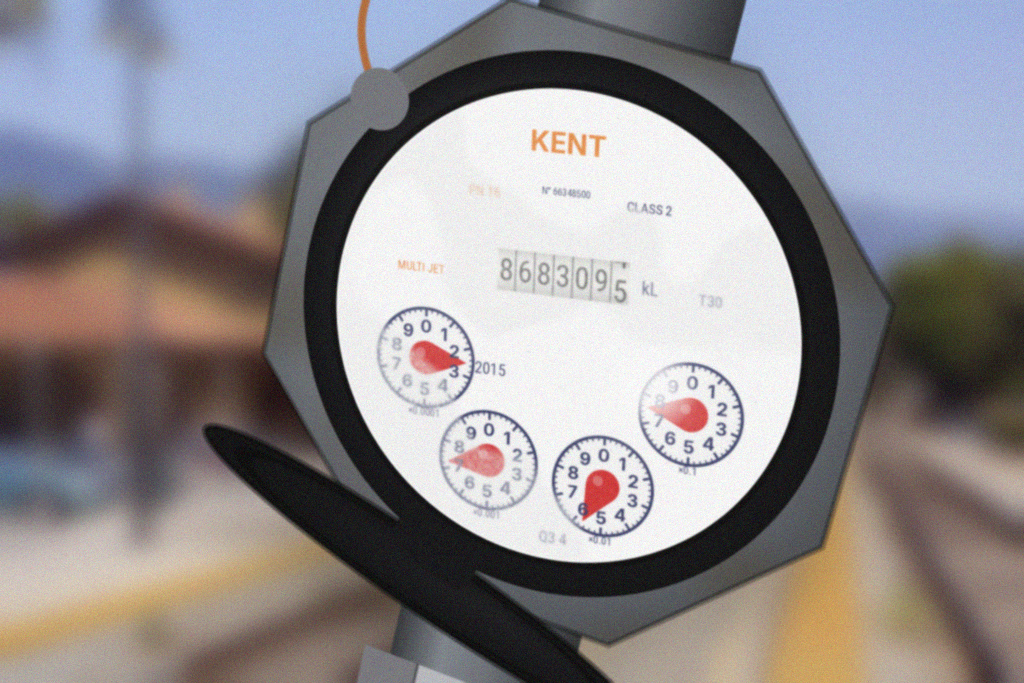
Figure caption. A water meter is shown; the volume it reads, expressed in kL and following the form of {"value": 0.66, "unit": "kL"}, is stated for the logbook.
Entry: {"value": 8683094.7572, "unit": "kL"}
